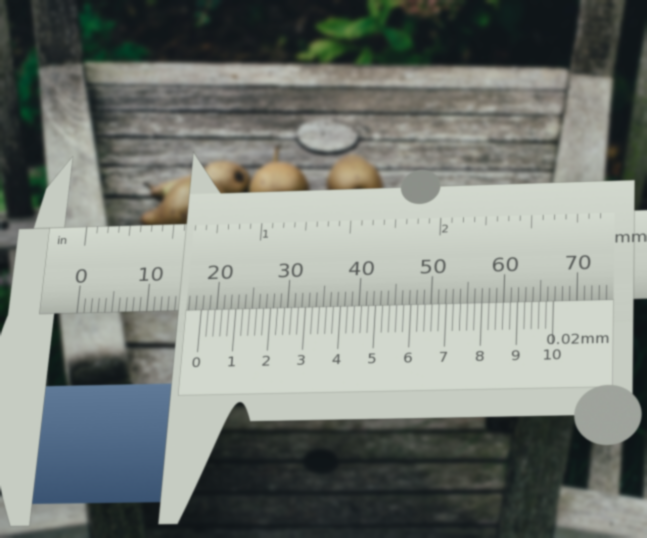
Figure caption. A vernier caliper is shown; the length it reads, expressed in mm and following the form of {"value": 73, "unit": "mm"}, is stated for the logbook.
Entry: {"value": 17.8, "unit": "mm"}
